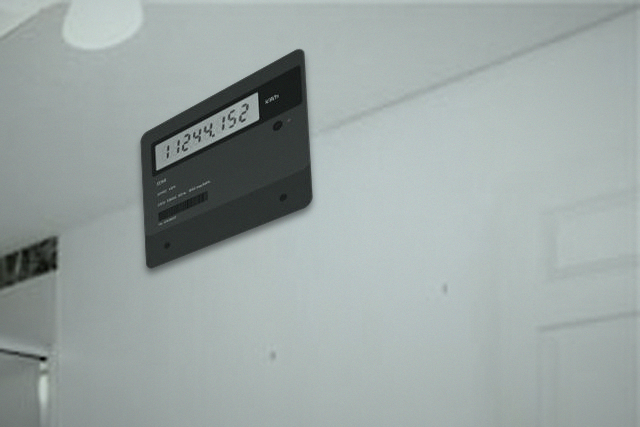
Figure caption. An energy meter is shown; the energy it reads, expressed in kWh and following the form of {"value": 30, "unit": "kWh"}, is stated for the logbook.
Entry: {"value": 11244.152, "unit": "kWh"}
